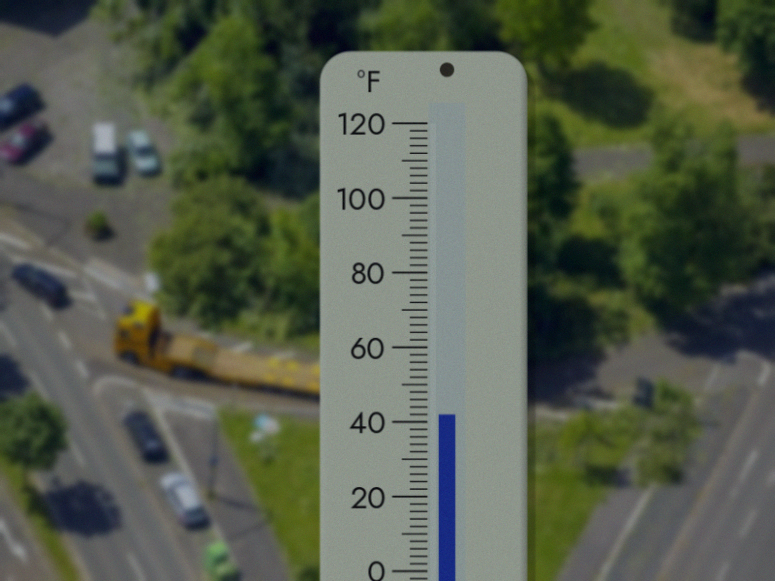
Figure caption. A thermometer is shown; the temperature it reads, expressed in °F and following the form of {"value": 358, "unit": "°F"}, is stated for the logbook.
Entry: {"value": 42, "unit": "°F"}
